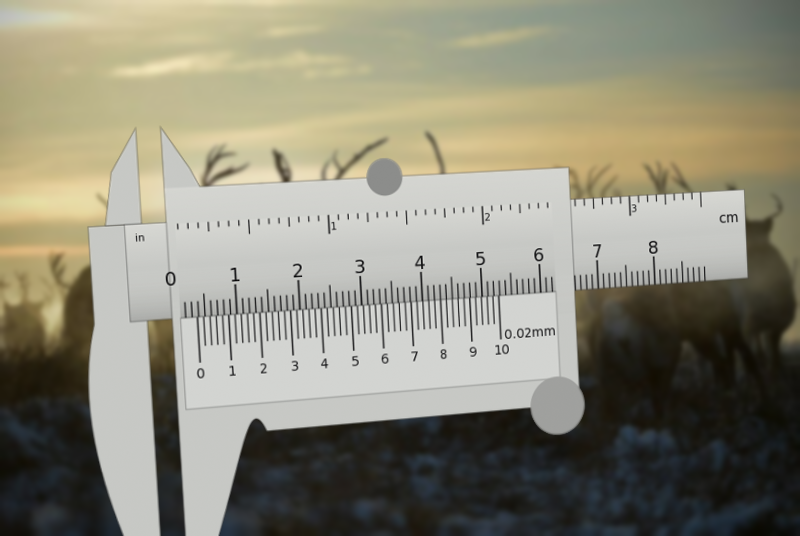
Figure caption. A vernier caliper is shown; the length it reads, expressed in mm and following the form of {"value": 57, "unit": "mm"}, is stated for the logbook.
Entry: {"value": 3.8, "unit": "mm"}
